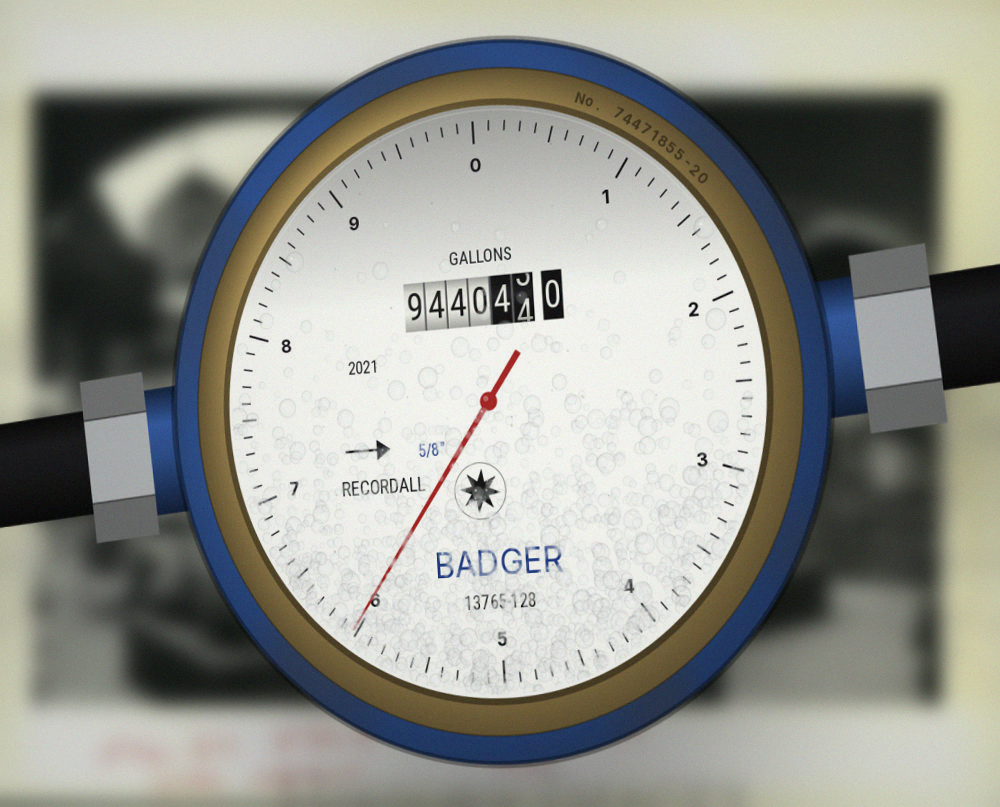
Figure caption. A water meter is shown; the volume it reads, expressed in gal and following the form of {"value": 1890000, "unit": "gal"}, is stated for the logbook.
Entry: {"value": 9440436.0, "unit": "gal"}
